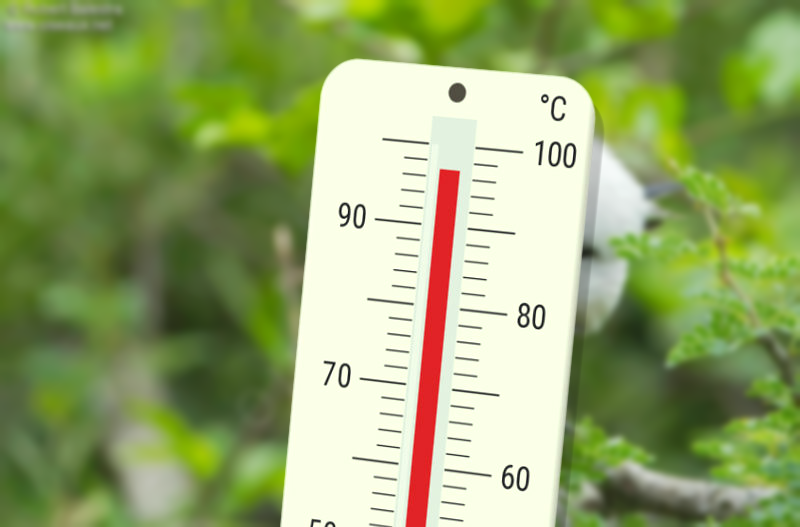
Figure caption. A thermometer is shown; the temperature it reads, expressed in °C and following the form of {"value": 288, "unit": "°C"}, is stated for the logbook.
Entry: {"value": 97, "unit": "°C"}
